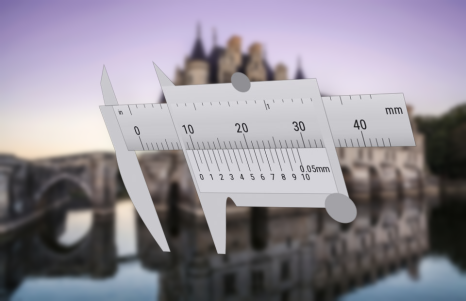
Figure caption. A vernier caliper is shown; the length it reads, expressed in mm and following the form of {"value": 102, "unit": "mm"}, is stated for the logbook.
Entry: {"value": 9.6, "unit": "mm"}
